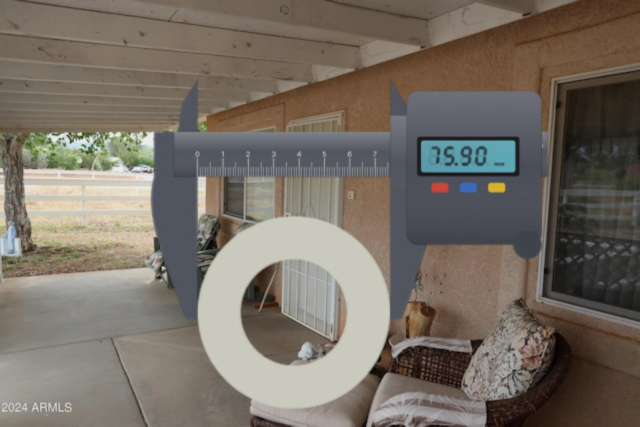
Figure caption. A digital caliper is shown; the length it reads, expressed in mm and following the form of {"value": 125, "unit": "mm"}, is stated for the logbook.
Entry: {"value": 75.90, "unit": "mm"}
